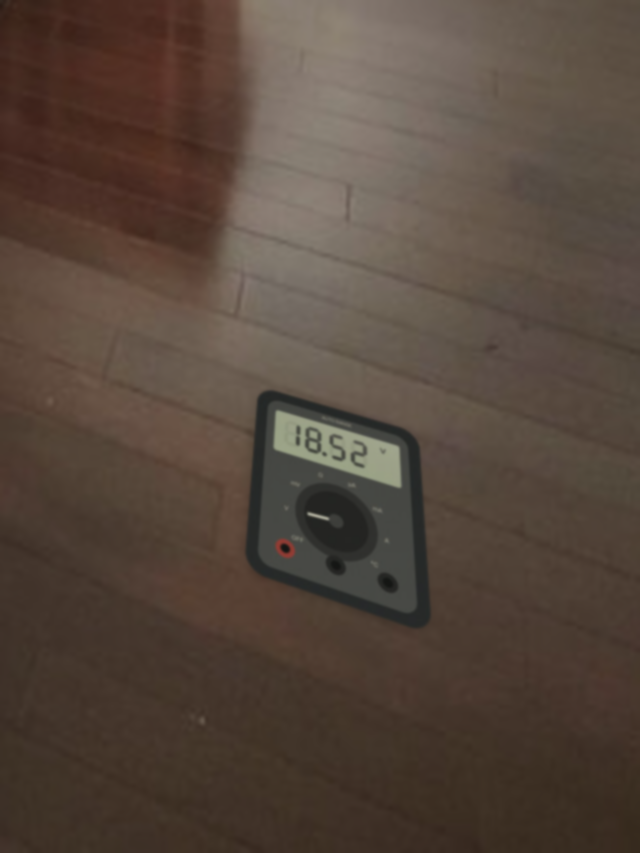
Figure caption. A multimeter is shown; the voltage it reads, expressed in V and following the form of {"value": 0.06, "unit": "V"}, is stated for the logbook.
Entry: {"value": 18.52, "unit": "V"}
